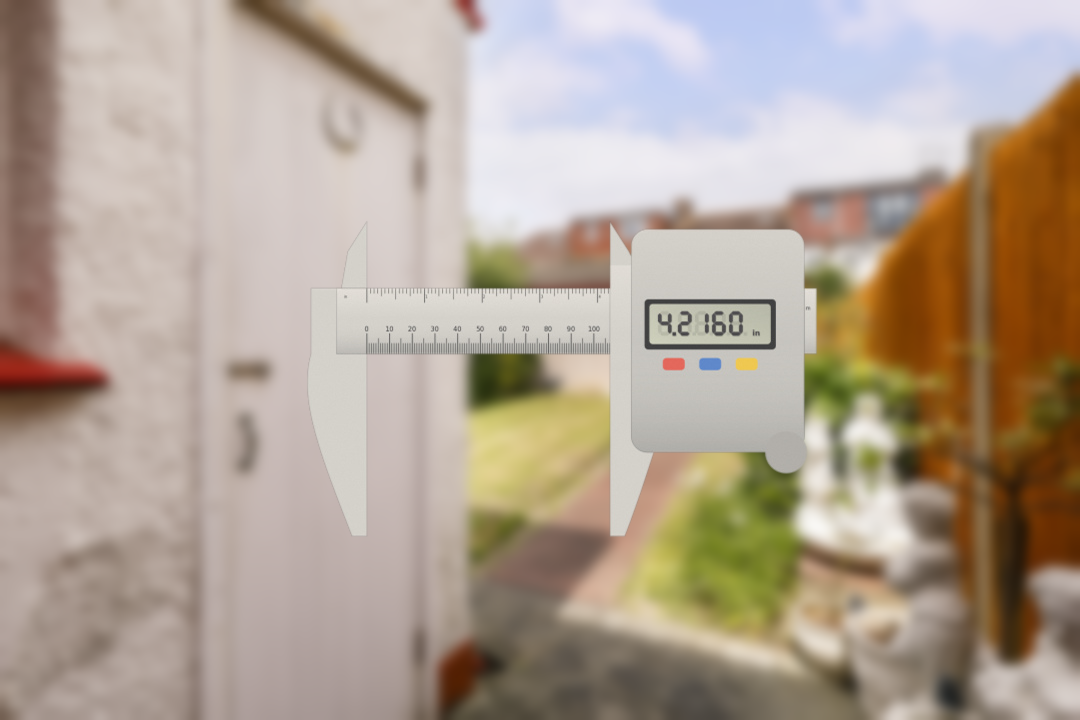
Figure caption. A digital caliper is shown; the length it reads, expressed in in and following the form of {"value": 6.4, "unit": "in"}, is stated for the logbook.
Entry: {"value": 4.2160, "unit": "in"}
